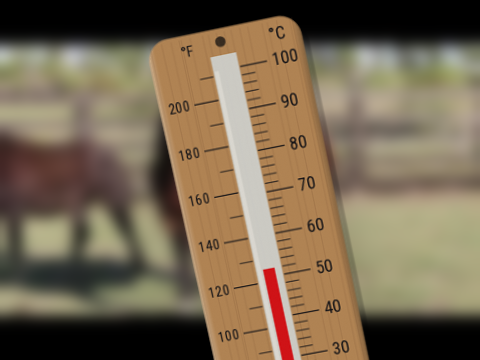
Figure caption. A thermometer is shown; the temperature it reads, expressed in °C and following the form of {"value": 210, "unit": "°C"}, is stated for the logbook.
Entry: {"value": 52, "unit": "°C"}
